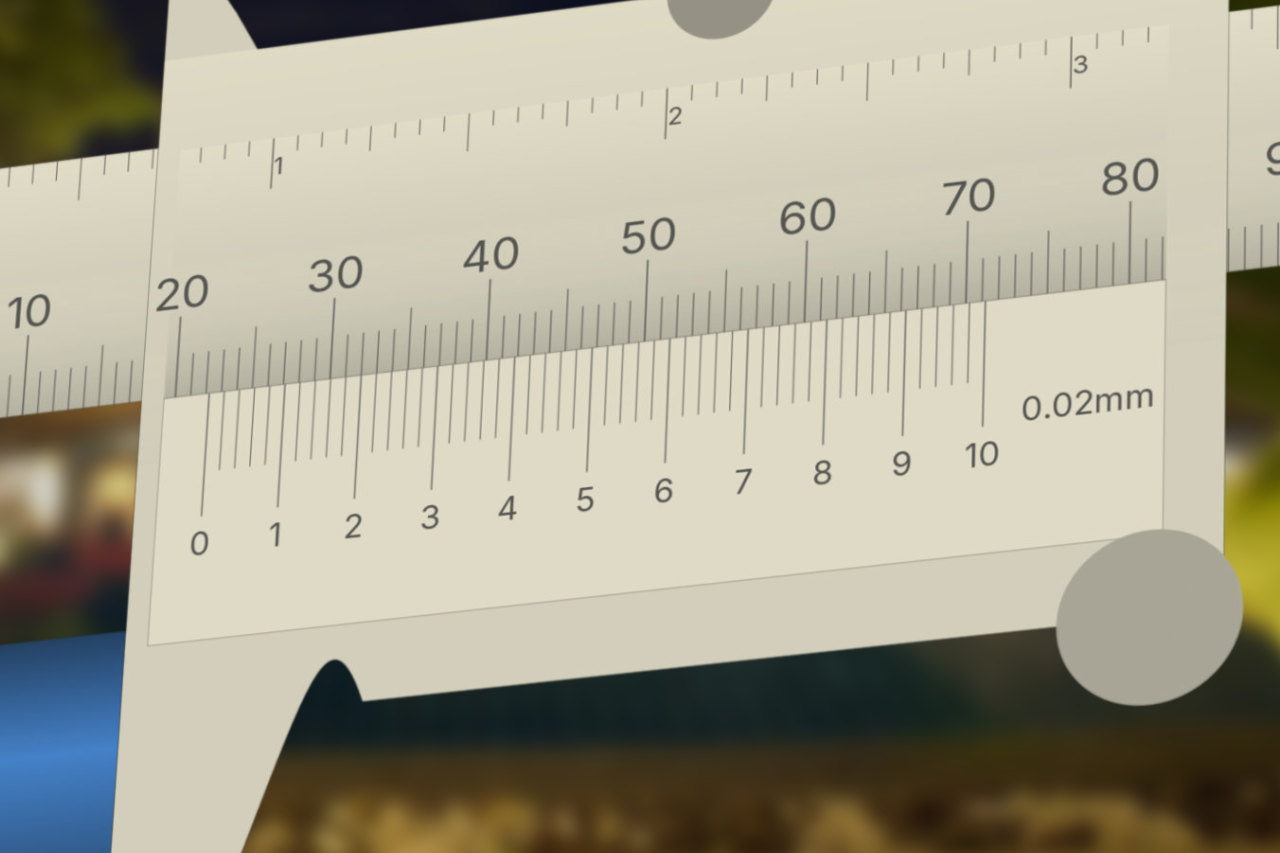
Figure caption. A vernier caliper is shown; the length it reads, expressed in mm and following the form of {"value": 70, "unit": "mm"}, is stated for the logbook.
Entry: {"value": 22.2, "unit": "mm"}
